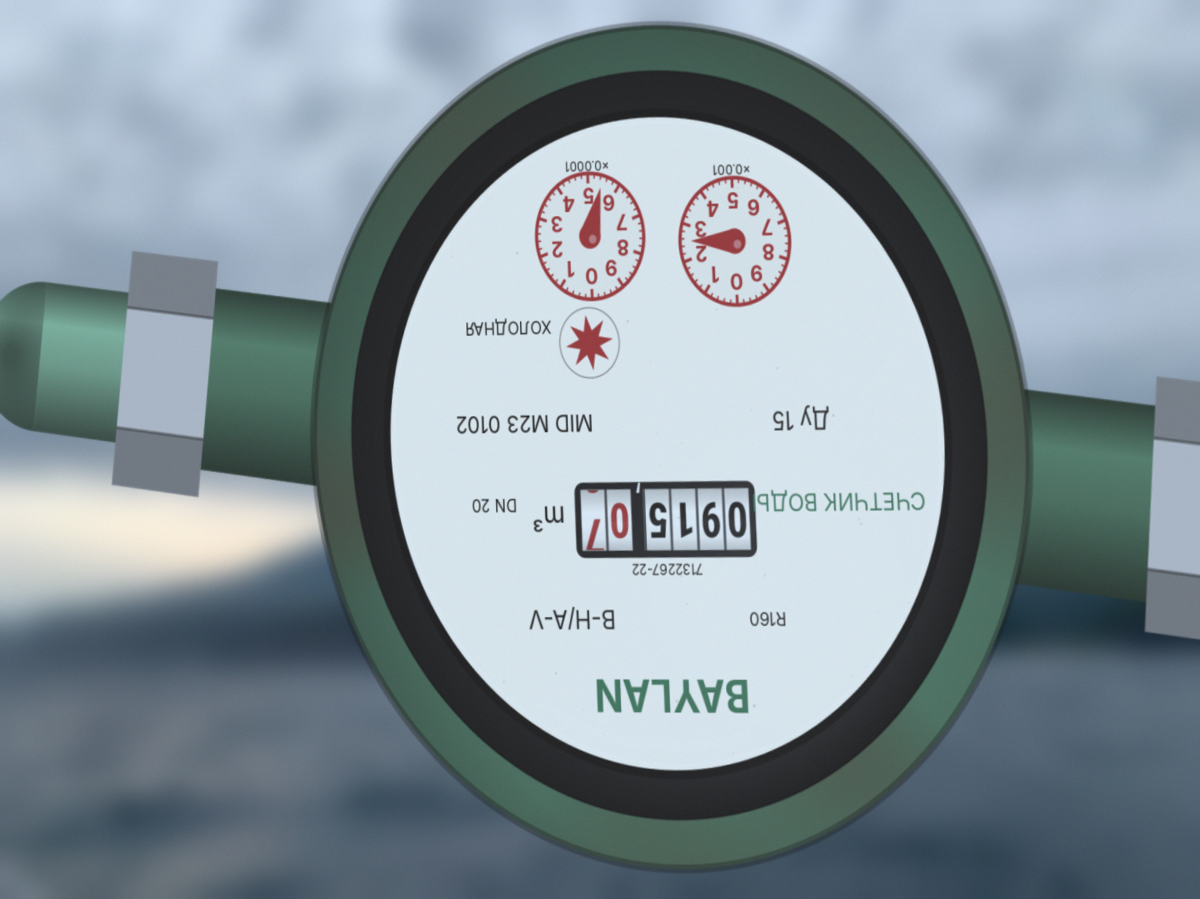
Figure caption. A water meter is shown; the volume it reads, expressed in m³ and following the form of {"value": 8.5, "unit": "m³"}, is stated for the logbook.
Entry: {"value": 915.0725, "unit": "m³"}
